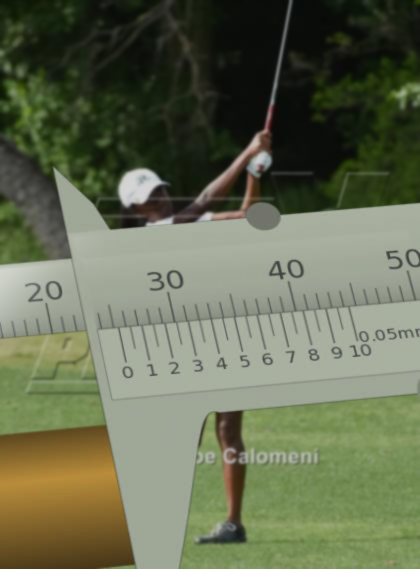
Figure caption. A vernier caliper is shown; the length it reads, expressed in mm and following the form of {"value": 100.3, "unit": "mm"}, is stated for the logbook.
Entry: {"value": 25.4, "unit": "mm"}
